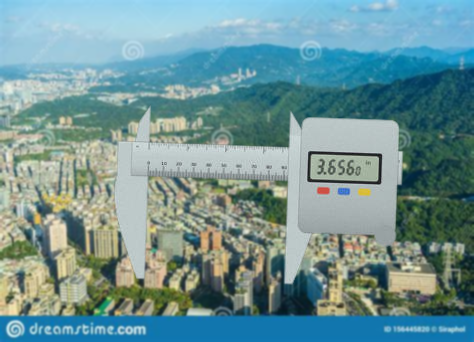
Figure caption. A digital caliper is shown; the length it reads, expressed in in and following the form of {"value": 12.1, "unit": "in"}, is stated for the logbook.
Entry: {"value": 3.6560, "unit": "in"}
